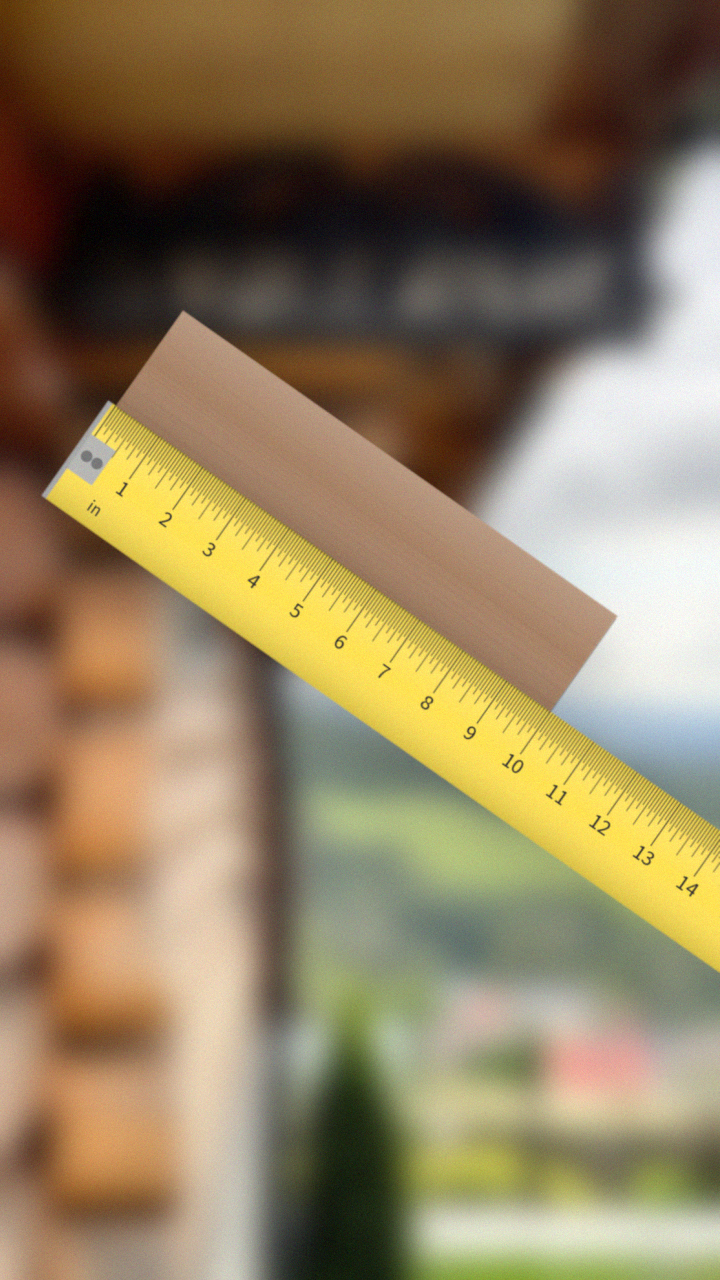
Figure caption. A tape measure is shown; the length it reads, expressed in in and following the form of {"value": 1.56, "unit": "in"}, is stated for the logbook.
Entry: {"value": 10, "unit": "in"}
